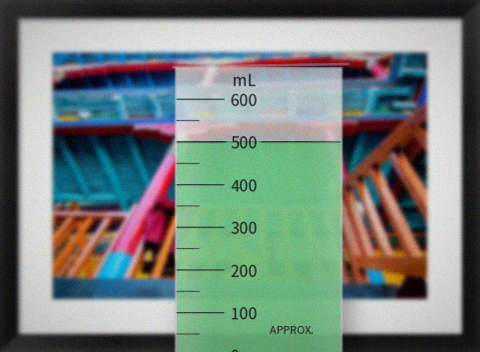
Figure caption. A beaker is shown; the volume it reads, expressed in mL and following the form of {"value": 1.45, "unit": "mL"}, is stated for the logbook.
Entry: {"value": 500, "unit": "mL"}
